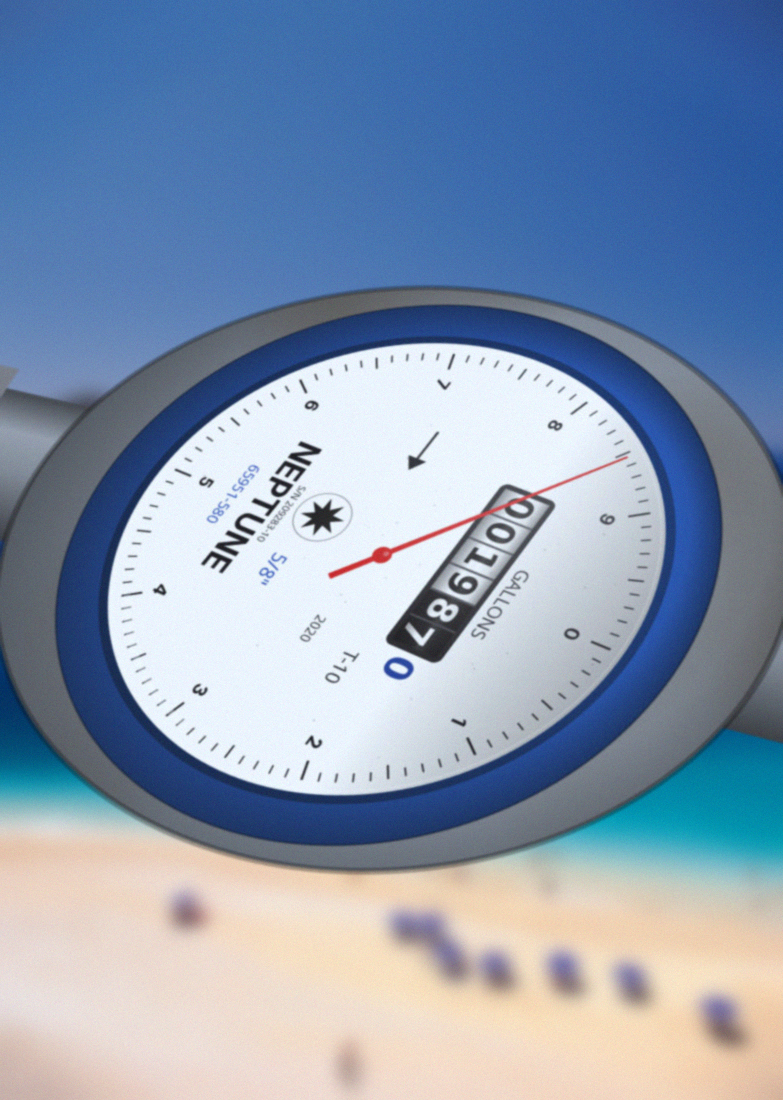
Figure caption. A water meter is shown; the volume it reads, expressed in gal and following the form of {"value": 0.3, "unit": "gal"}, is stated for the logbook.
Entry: {"value": 19868.5, "unit": "gal"}
